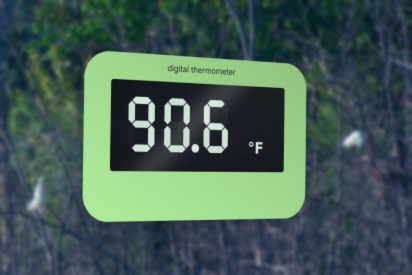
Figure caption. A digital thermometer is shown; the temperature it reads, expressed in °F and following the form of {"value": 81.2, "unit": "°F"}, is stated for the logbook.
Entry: {"value": 90.6, "unit": "°F"}
